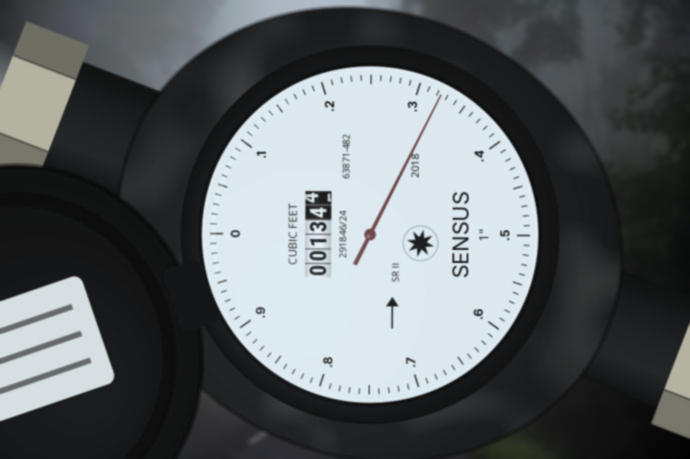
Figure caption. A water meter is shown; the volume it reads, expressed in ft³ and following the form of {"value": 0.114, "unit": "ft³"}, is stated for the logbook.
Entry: {"value": 1344.32, "unit": "ft³"}
